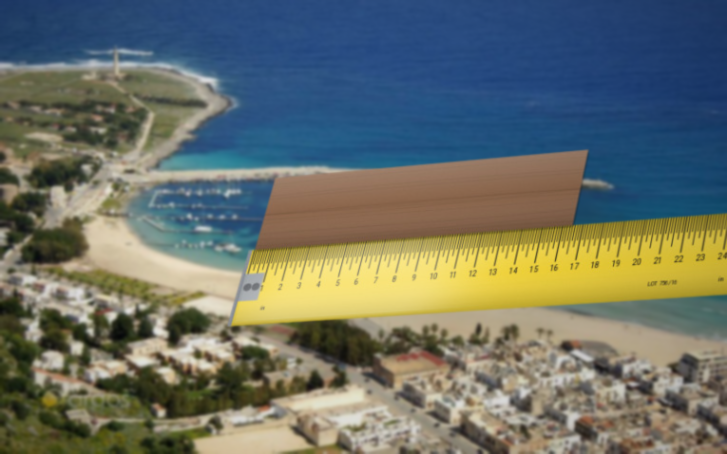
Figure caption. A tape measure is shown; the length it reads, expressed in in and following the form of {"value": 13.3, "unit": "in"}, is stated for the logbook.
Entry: {"value": 16.5, "unit": "in"}
